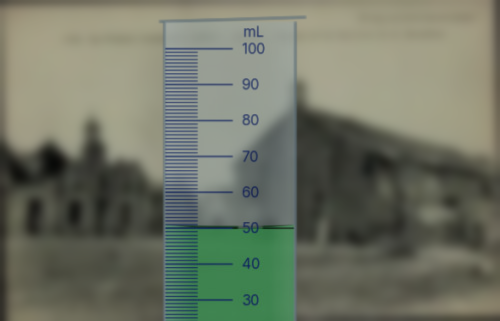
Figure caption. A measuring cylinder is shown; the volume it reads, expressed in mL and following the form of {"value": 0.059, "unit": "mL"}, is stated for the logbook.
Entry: {"value": 50, "unit": "mL"}
